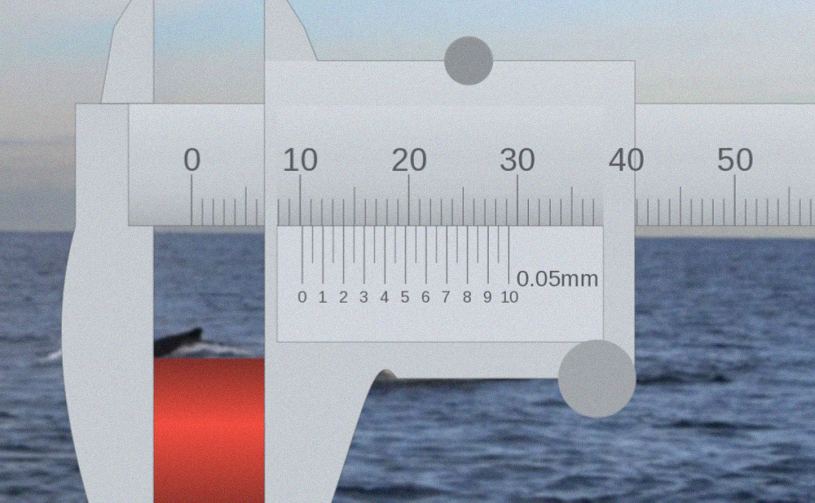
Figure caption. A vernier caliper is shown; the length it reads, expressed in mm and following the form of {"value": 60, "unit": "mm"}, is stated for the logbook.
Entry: {"value": 10.2, "unit": "mm"}
